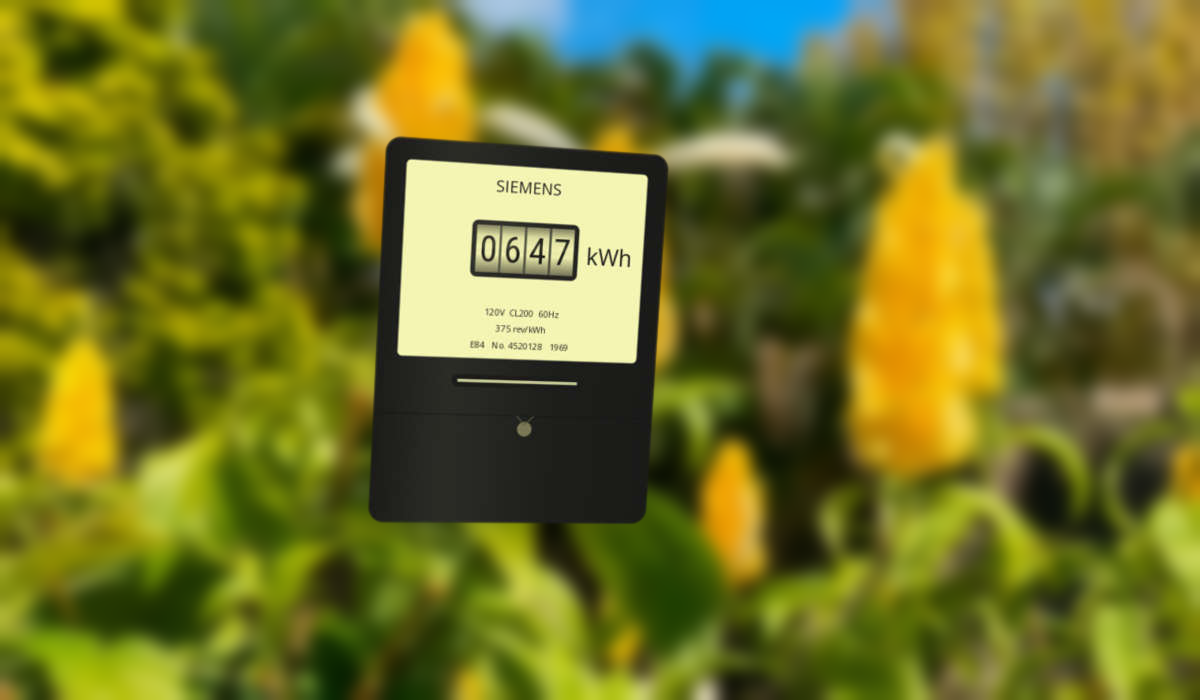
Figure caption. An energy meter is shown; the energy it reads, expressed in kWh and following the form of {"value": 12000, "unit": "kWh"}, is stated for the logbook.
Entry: {"value": 647, "unit": "kWh"}
